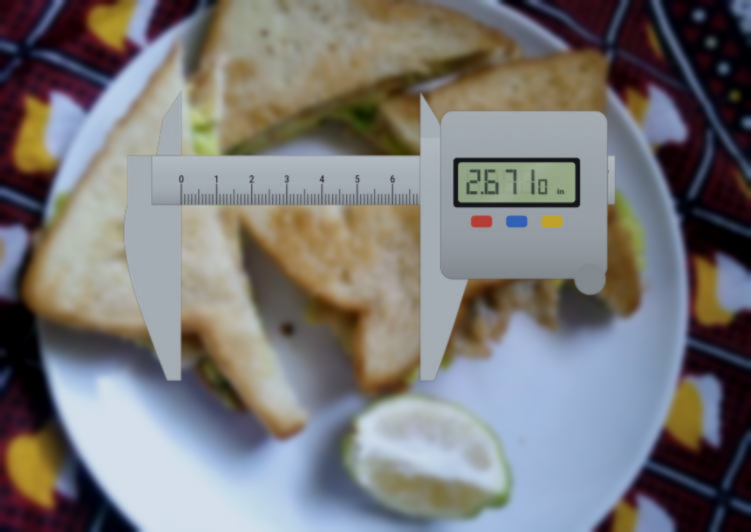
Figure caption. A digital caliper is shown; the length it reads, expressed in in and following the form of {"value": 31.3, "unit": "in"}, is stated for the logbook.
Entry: {"value": 2.6710, "unit": "in"}
